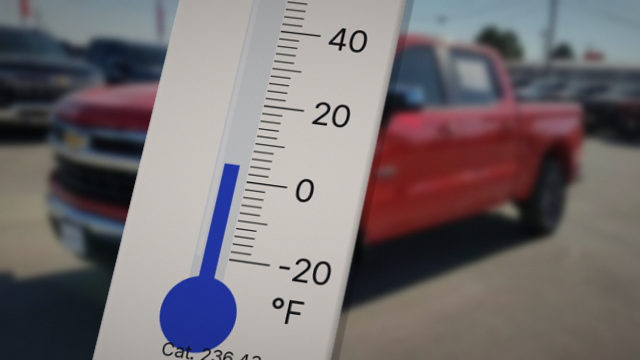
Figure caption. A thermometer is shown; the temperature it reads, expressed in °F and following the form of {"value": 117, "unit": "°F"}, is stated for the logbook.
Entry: {"value": 4, "unit": "°F"}
